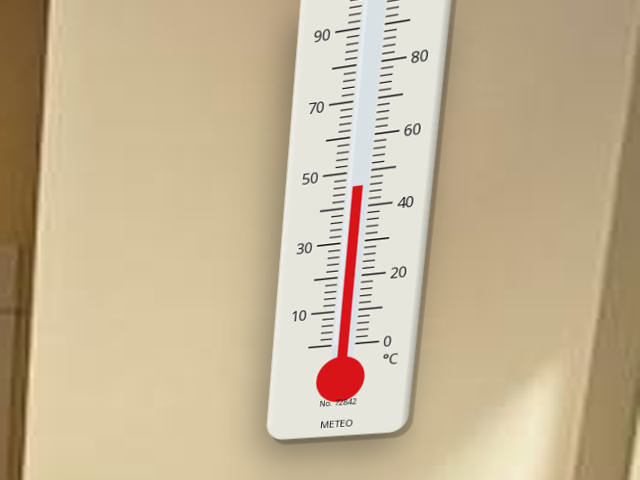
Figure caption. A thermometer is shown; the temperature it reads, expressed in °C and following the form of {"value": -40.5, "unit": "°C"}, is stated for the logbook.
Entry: {"value": 46, "unit": "°C"}
